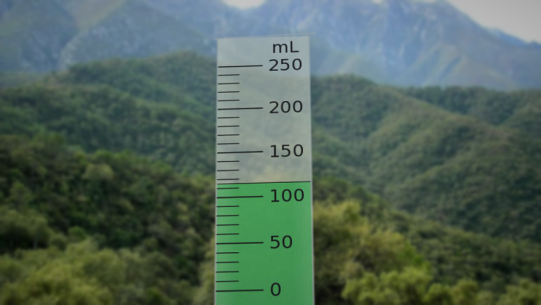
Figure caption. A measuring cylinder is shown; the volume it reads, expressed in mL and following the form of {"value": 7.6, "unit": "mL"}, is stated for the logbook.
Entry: {"value": 115, "unit": "mL"}
